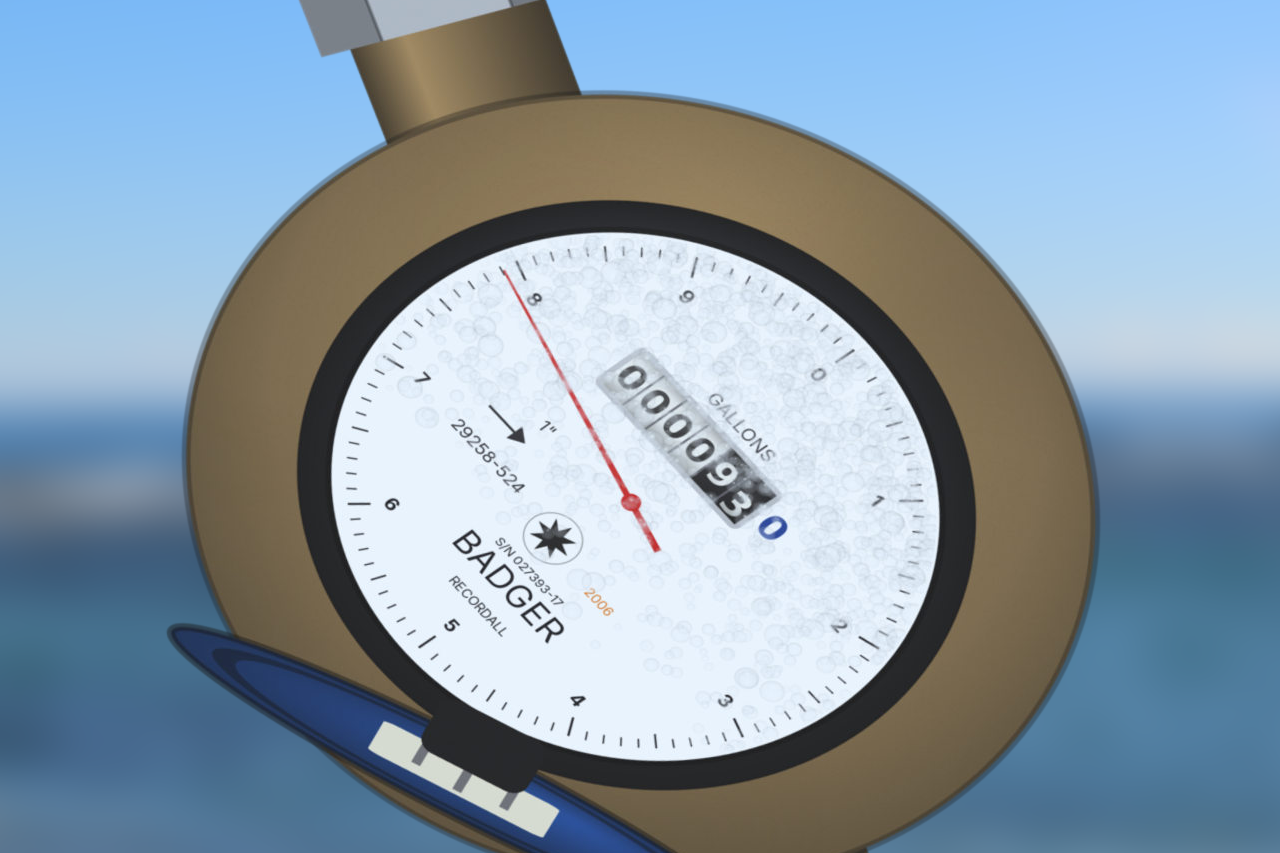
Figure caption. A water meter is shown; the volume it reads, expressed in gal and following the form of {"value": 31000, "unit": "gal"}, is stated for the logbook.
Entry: {"value": 927.9, "unit": "gal"}
